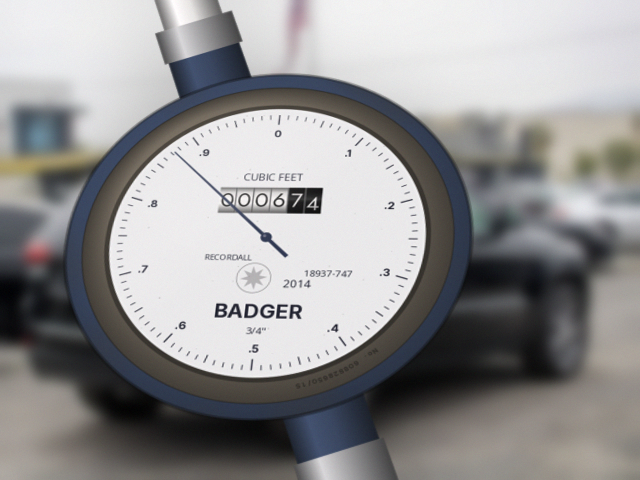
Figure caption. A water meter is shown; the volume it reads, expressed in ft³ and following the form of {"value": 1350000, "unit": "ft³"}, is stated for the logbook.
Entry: {"value": 673.87, "unit": "ft³"}
